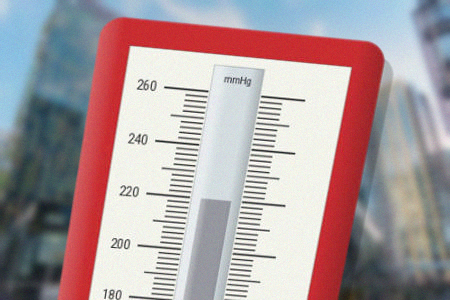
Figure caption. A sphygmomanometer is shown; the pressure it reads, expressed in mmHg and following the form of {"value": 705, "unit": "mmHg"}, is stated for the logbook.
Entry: {"value": 220, "unit": "mmHg"}
